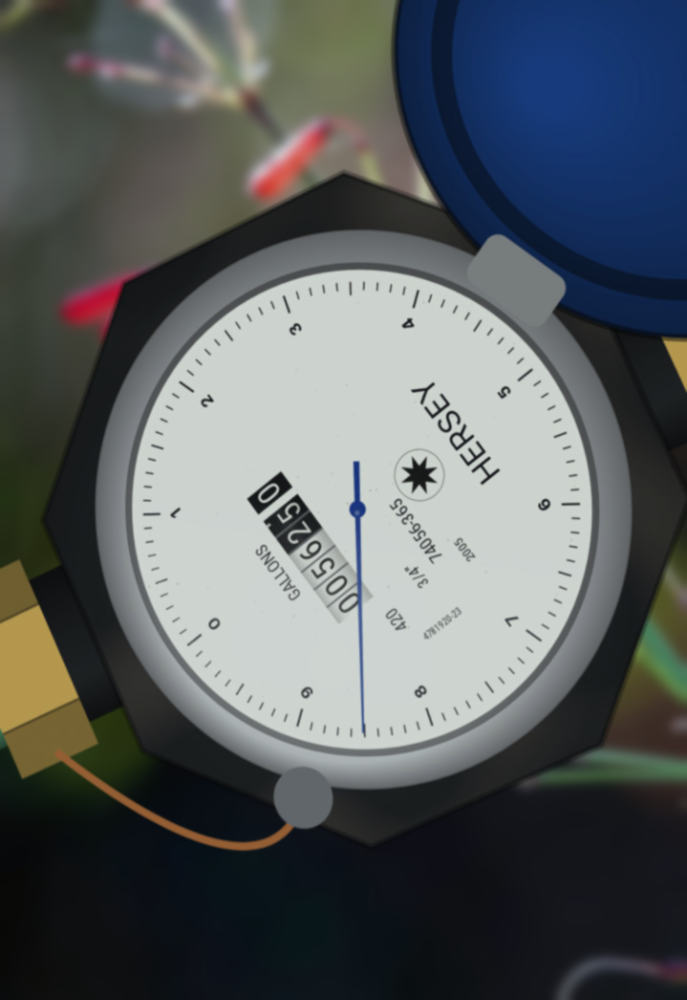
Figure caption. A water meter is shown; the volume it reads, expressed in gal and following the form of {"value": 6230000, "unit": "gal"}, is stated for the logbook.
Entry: {"value": 56248.5, "unit": "gal"}
